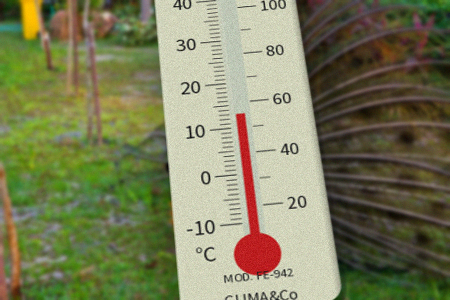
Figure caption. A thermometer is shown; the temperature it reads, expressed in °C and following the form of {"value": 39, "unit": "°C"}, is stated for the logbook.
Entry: {"value": 13, "unit": "°C"}
